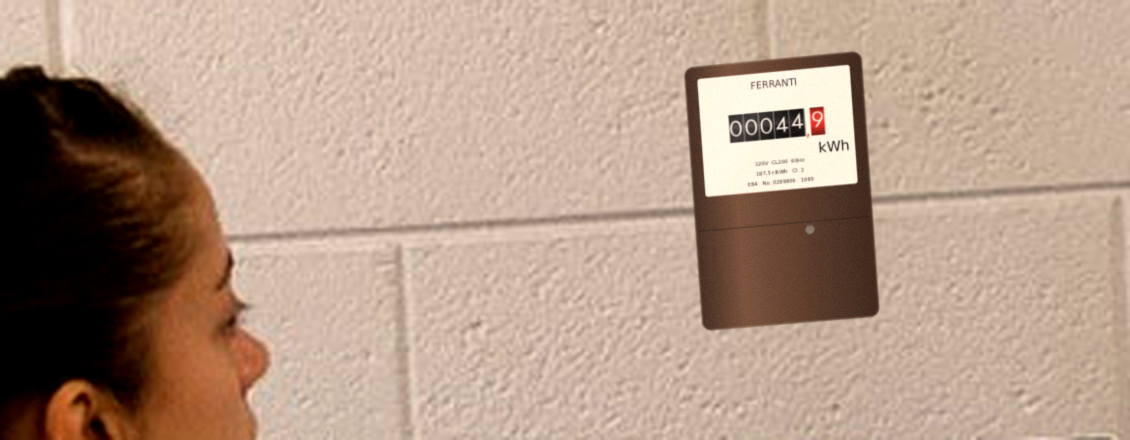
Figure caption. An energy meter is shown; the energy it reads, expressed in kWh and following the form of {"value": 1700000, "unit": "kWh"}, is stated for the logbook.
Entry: {"value": 44.9, "unit": "kWh"}
